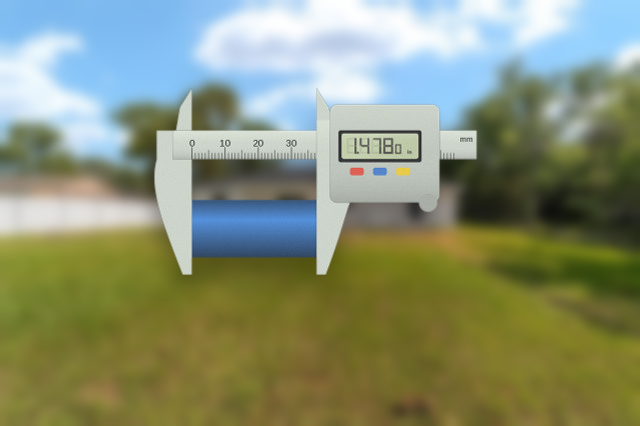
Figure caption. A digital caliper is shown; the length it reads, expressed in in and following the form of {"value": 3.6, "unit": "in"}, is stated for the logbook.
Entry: {"value": 1.4780, "unit": "in"}
